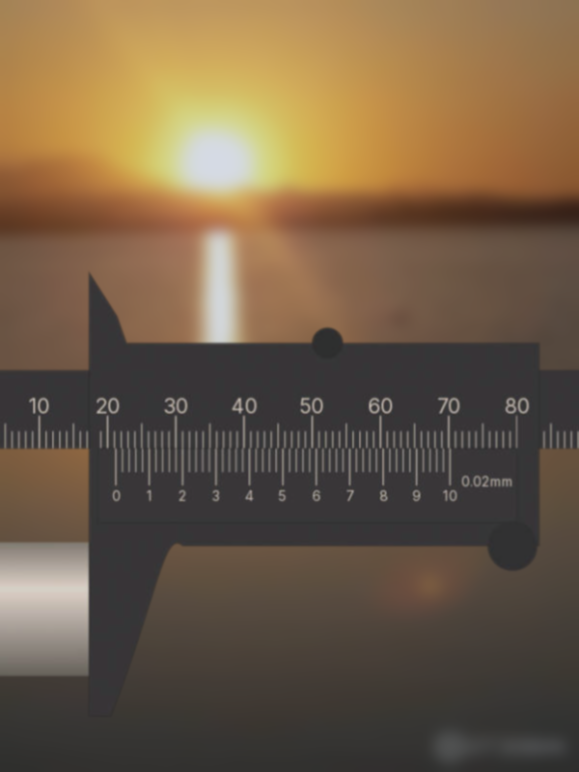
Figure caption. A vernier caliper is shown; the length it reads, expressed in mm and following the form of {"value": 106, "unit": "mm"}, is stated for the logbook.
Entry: {"value": 21.2, "unit": "mm"}
